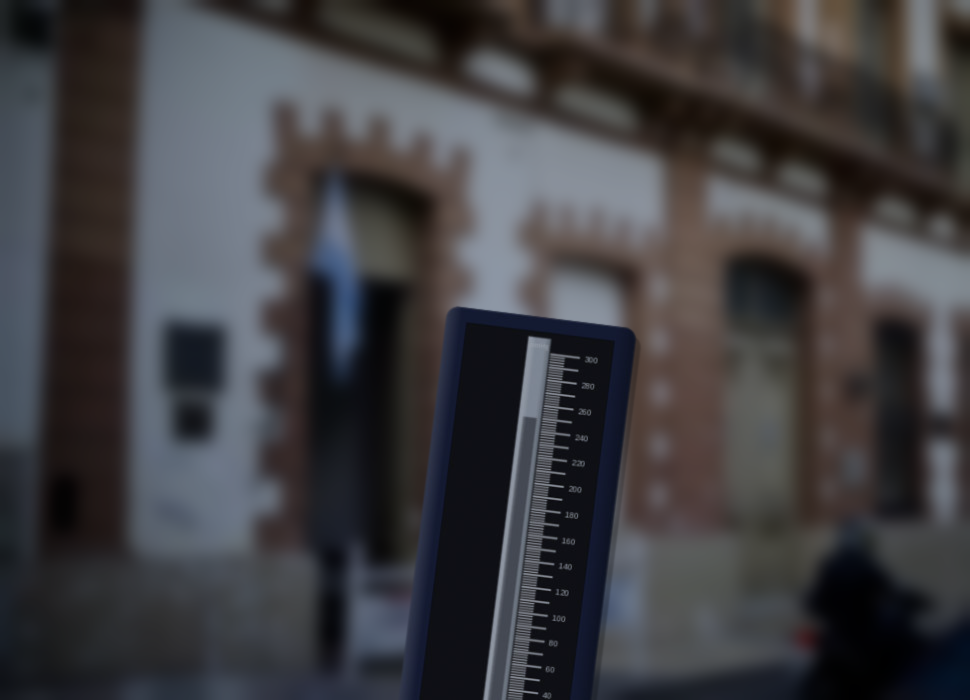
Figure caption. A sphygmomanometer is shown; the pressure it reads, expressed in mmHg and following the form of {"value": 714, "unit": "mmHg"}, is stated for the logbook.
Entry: {"value": 250, "unit": "mmHg"}
